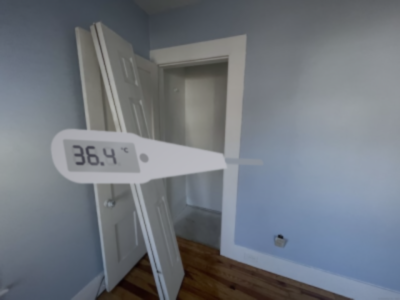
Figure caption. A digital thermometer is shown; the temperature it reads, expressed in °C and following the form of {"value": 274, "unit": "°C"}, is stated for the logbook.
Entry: {"value": 36.4, "unit": "°C"}
